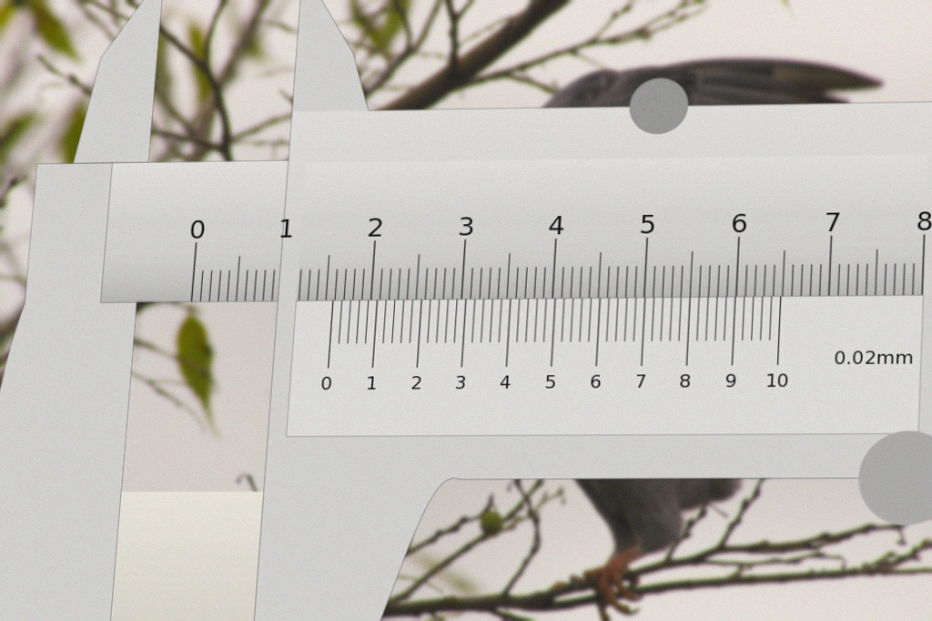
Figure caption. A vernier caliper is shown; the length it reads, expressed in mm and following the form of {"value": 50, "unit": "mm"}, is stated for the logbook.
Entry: {"value": 15.8, "unit": "mm"}
